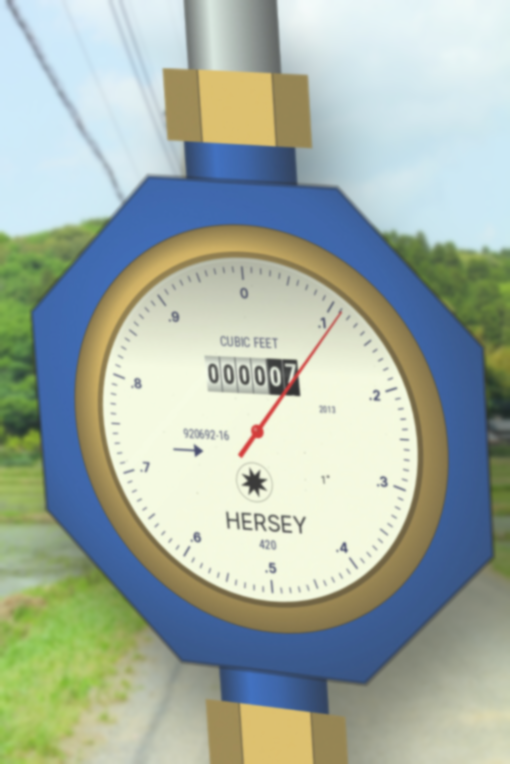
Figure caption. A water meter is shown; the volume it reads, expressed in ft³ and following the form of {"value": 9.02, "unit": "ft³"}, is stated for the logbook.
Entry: {"value": 7.11, "unit": "ft³"}
